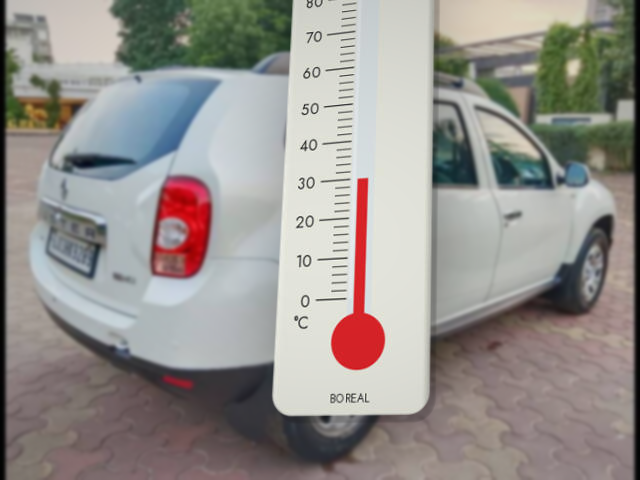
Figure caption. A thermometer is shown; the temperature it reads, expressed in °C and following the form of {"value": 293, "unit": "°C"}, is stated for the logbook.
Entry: {"value": 30, "unit": "°C"}
